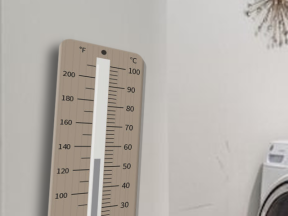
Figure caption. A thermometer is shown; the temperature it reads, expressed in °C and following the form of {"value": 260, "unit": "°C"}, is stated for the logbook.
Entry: {"value": 54, "unit": "°C"}
